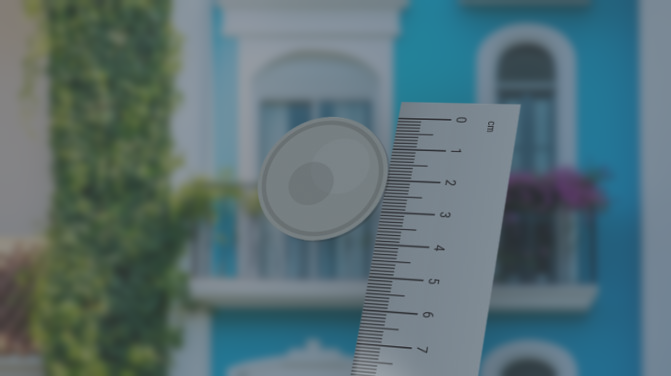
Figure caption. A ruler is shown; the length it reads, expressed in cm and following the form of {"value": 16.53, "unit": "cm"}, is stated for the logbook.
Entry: {"value": 4, "unit": "cm"}
